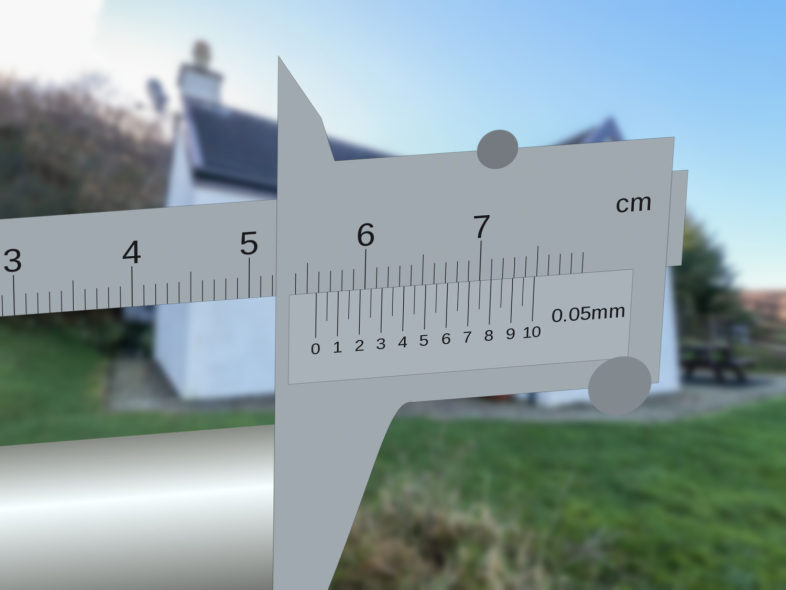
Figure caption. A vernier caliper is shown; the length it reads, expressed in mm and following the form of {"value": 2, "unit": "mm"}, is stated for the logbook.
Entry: {"value": 55.8, "unit": "mm"}
